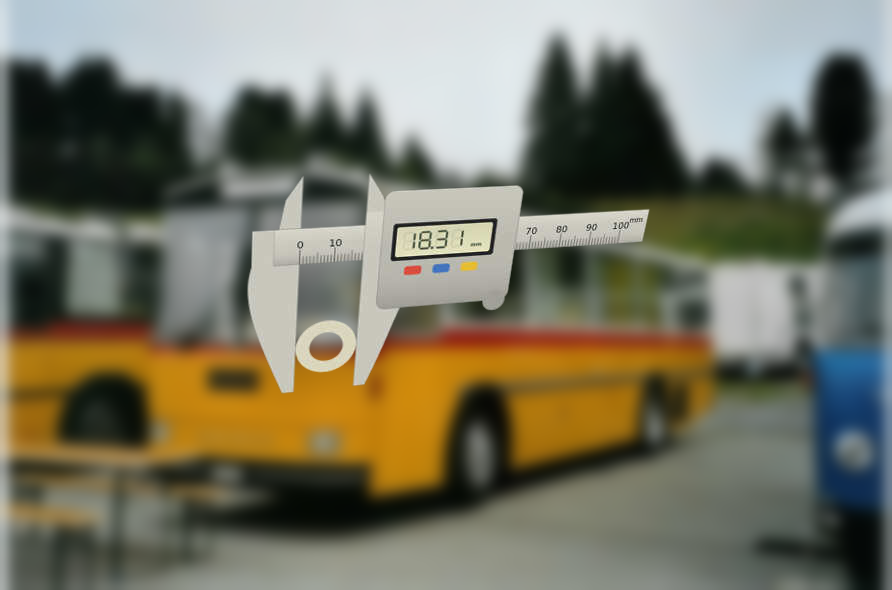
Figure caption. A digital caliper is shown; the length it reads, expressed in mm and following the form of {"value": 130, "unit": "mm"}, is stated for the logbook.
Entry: {"value": 18.31, "unit": "mm"}
